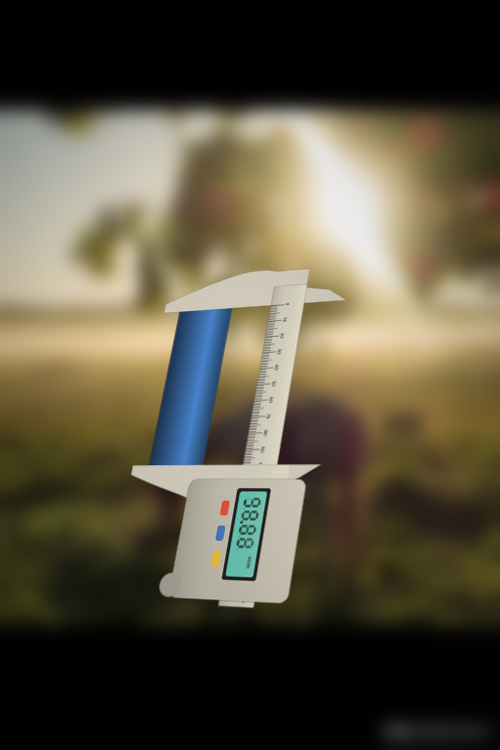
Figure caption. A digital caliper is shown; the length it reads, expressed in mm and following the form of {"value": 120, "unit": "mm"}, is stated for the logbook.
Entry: {"value": 98.88, "unit": "mm"}
